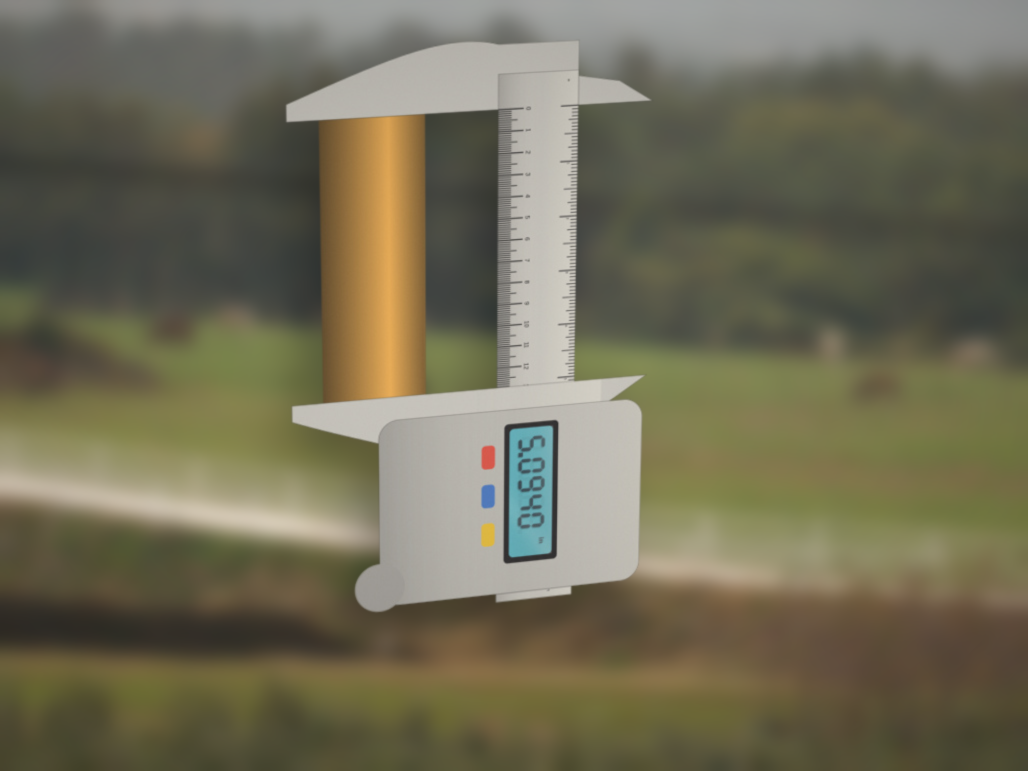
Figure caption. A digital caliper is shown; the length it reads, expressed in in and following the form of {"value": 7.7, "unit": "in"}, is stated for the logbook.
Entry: {"value": 5.0940, "unit": "in"}
